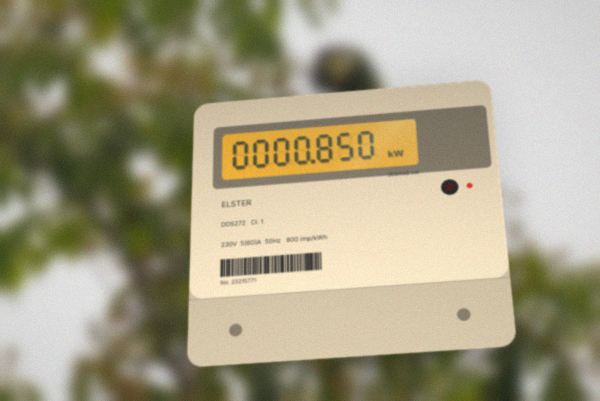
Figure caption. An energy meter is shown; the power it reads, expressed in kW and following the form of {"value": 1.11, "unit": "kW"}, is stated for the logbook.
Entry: {"value": 0.850, "unit": "kW"}
